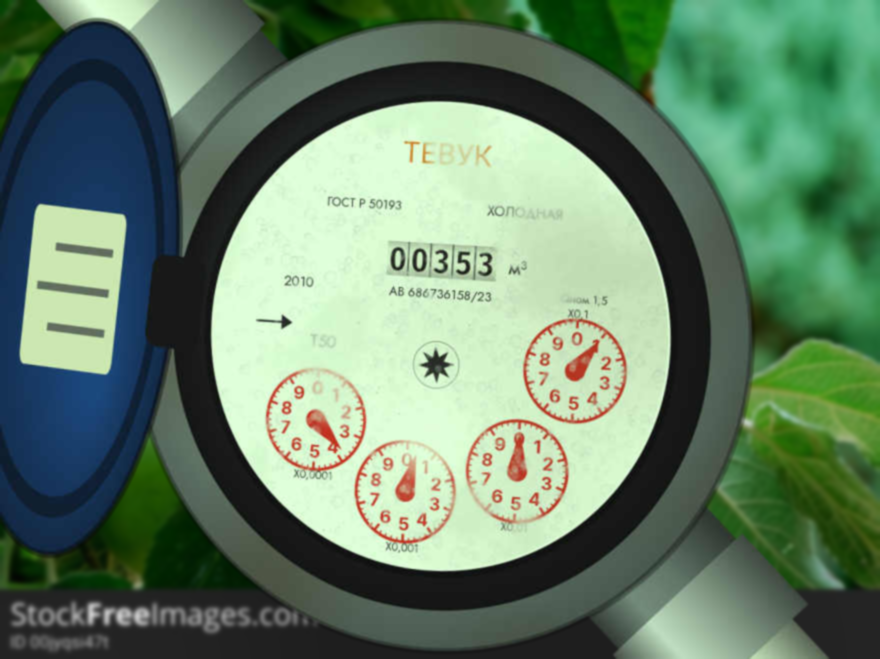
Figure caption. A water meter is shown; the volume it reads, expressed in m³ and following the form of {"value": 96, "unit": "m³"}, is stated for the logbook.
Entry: {"value": 353.1003, "unit": "m³"}
